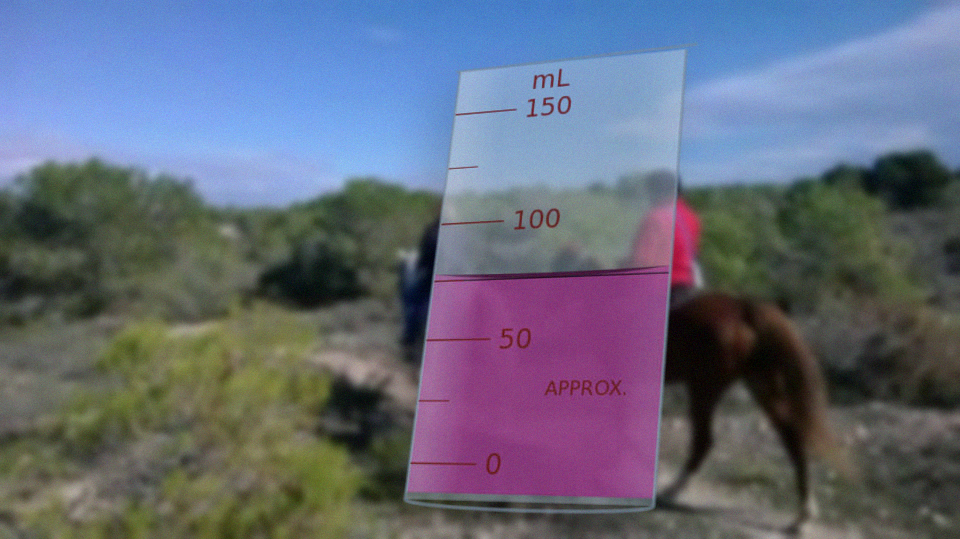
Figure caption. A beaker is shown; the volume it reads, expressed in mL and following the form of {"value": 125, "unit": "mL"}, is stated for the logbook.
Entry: {"value": 75, "unit": "mL"}
